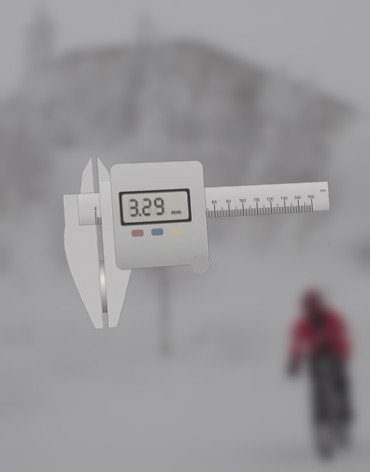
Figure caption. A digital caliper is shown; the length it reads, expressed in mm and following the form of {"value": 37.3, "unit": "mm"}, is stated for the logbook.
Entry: {"value": 3.29, "unit": "mm"}
